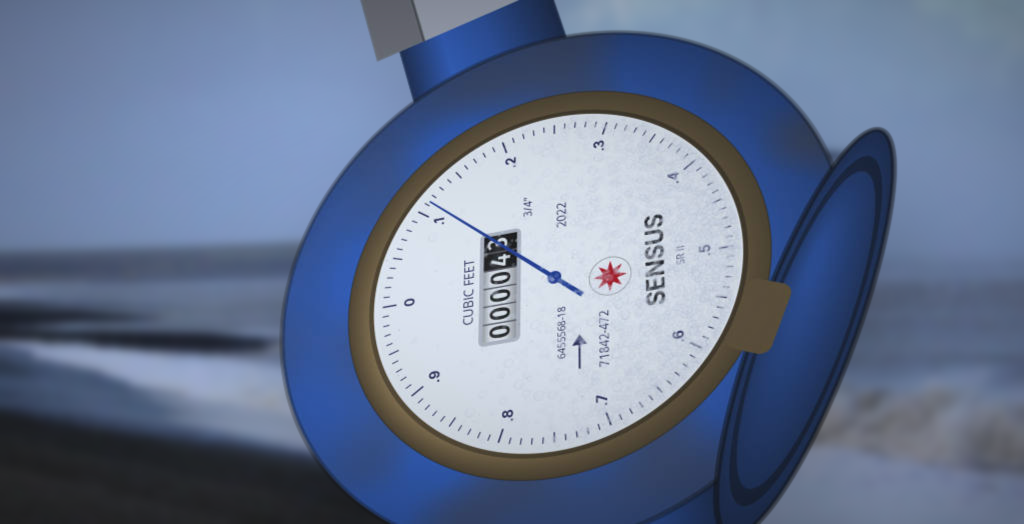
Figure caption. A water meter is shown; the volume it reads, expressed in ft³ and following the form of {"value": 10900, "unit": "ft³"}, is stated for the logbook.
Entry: {"value": 43.11, "unit": "ft³"}
